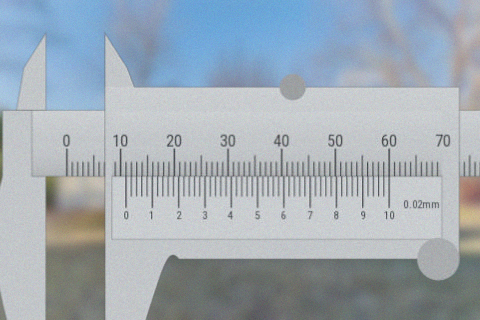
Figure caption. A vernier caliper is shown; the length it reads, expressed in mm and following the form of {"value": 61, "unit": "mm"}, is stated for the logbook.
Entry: {"value": 11.0, "unit": "mm"}
